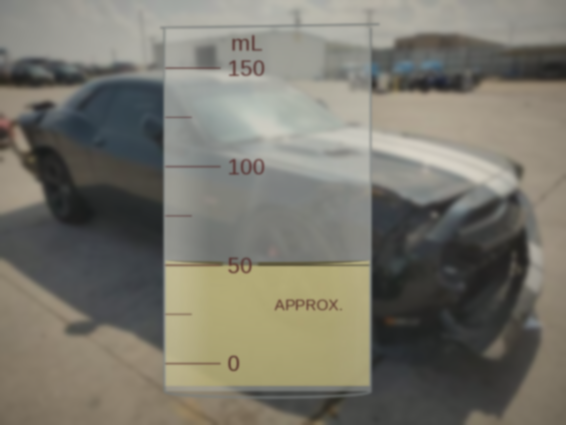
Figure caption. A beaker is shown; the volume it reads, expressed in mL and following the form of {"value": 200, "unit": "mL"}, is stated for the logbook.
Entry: {"value": 50, "unit": "mL"}
